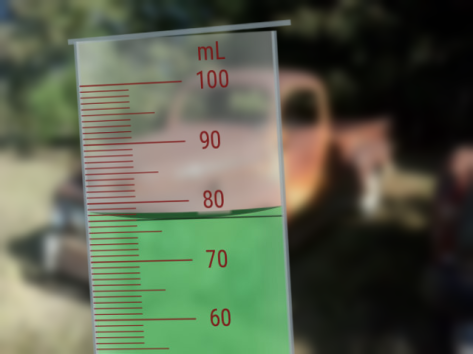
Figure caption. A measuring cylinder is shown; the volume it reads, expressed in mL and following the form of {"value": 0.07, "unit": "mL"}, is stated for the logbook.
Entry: {"value": 77, "unit": "mL"}
